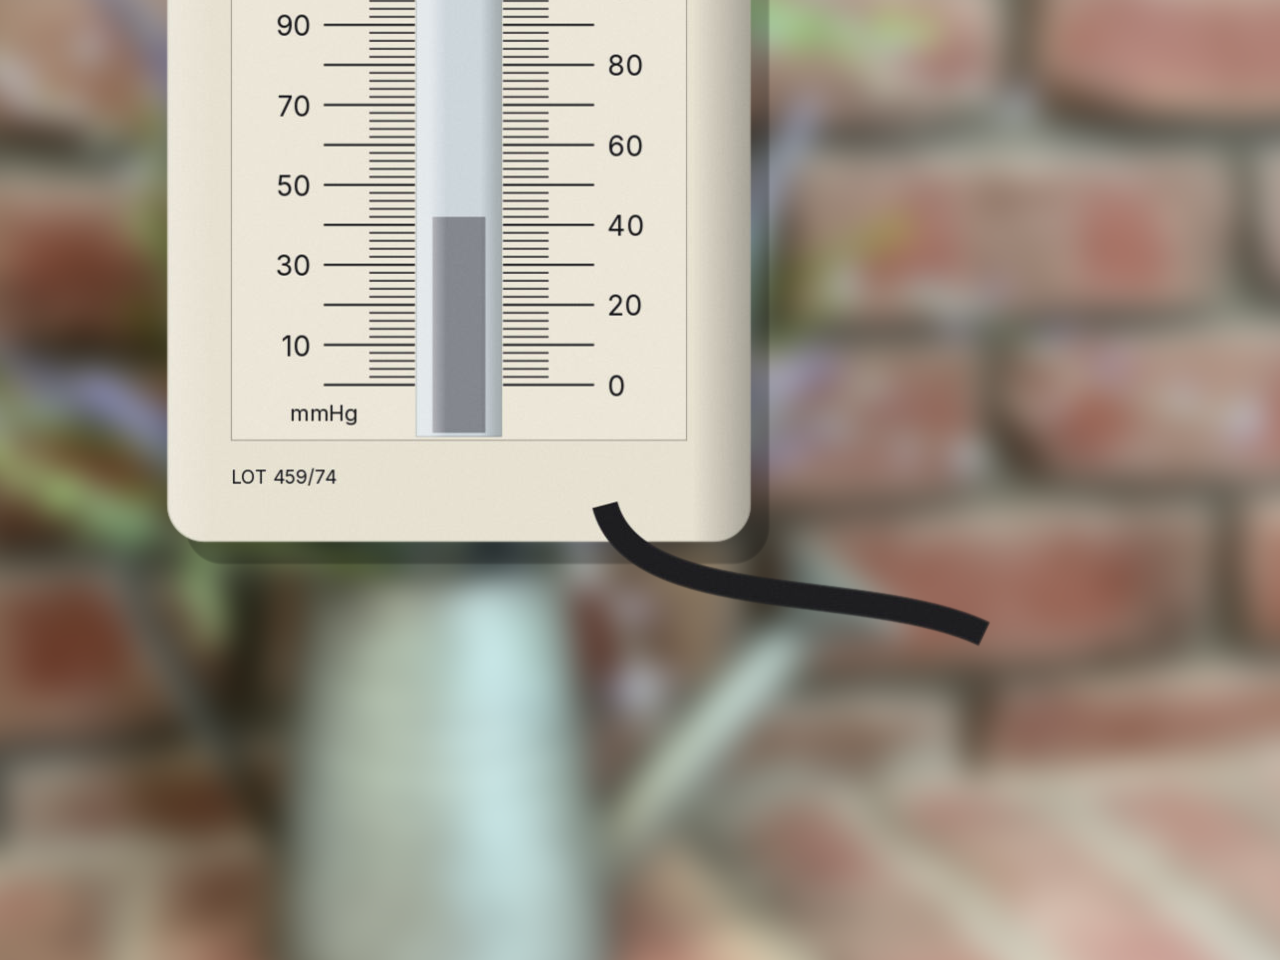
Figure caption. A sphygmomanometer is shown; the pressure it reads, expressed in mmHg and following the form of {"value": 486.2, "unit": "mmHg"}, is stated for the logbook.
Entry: {"value": 42, "unit": "mmHg"}
